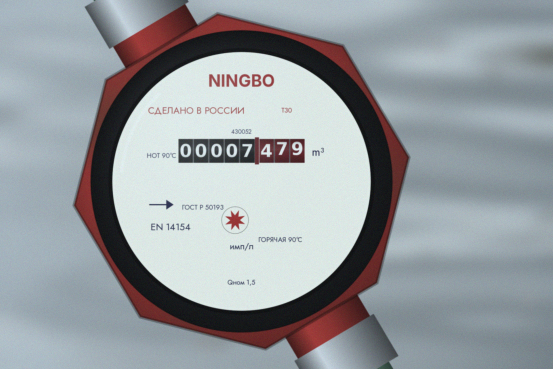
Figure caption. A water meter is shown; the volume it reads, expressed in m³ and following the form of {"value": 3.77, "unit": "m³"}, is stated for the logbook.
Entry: {"value": 7.479, "unit": "m³"}
